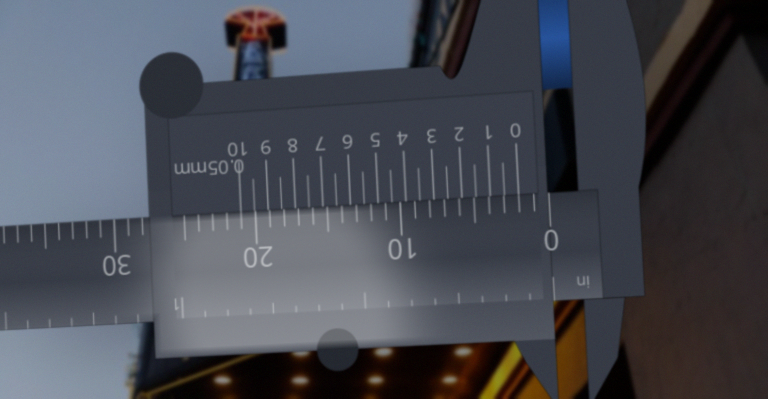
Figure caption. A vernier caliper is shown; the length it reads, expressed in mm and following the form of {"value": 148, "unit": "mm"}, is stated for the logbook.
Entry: {"value": 2.0, "unit": "mm"}
